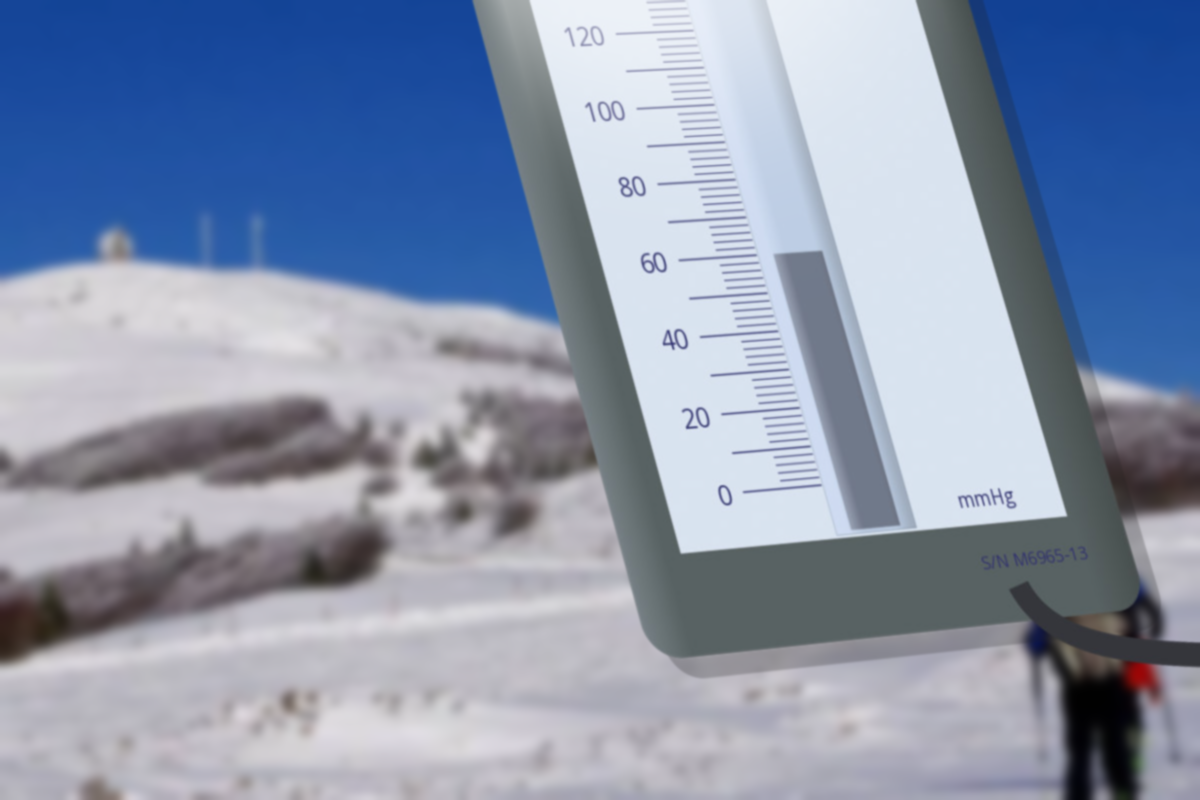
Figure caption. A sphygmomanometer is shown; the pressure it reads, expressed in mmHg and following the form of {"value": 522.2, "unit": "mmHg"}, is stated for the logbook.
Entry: {"value": 60, "unit": "mmHg"}
